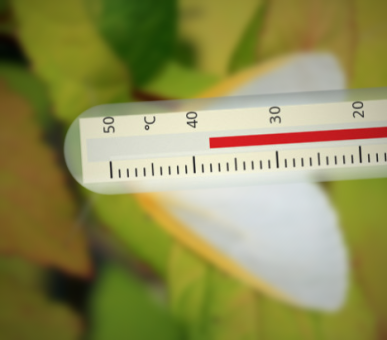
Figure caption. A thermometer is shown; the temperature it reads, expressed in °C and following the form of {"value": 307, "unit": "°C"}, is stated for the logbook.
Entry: {"value": 38, "unit": "°C"}
